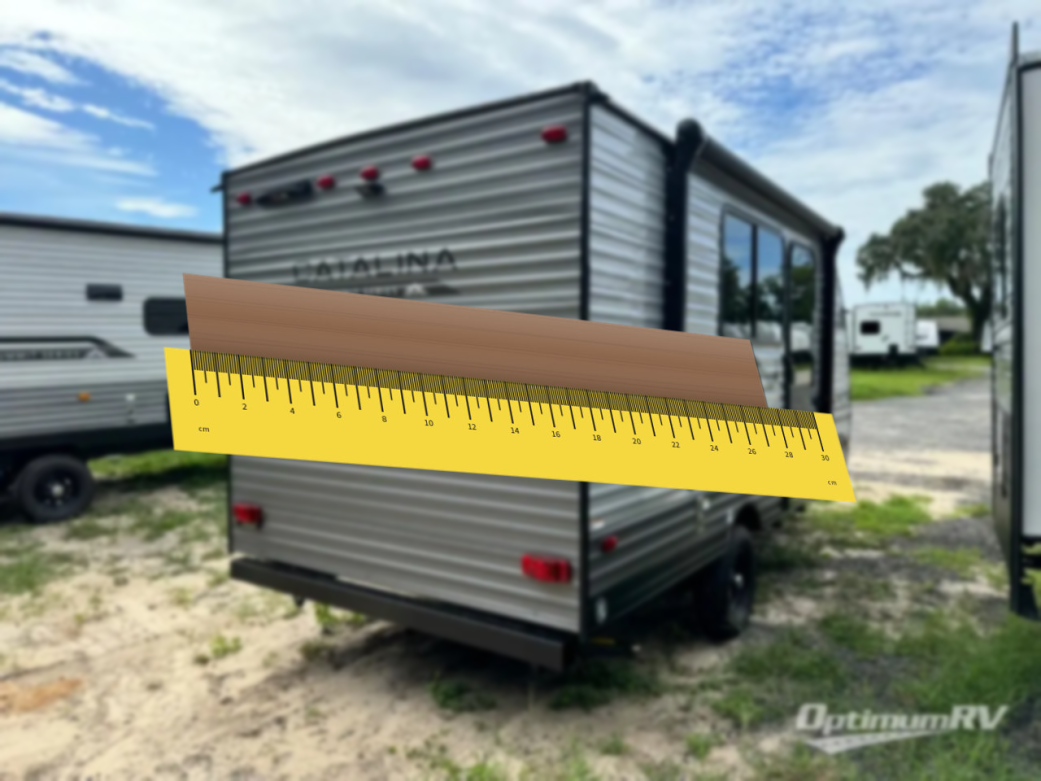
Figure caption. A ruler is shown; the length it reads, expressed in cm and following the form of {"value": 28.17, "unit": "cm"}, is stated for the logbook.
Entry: {"value": 27.5, "unit": "cm"}
